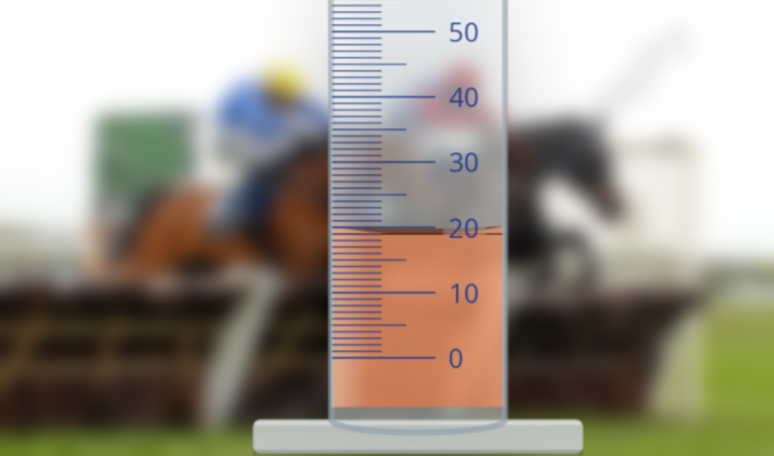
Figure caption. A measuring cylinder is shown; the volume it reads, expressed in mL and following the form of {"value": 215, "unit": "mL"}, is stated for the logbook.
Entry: {"value": 19, "unit": "mL"}
